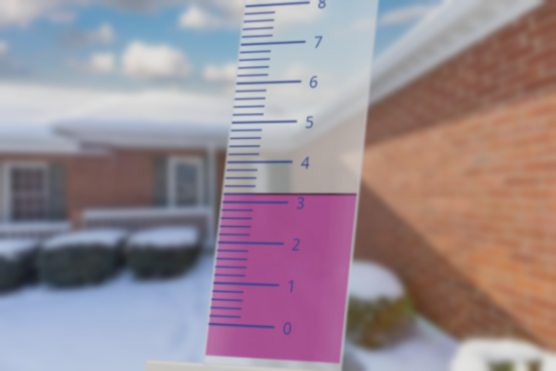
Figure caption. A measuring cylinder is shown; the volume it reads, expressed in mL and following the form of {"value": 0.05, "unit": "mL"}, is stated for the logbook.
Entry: {"value": 3.2, "unit": "mL"}
